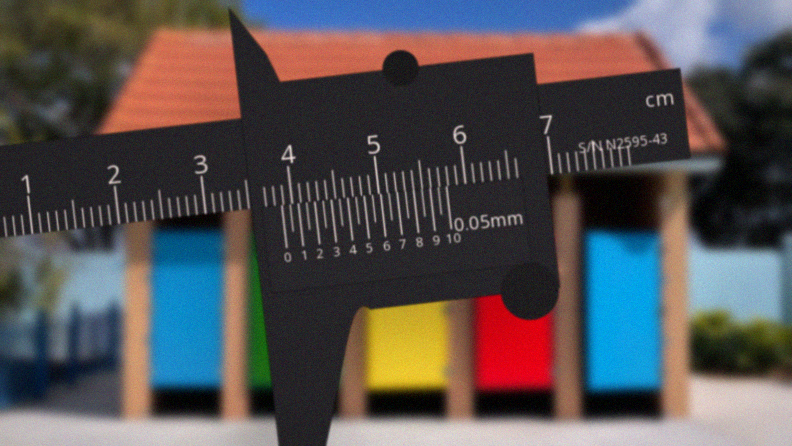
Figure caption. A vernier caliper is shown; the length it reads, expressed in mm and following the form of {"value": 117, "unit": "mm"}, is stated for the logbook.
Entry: {"value": 38.8, "unit": "mm"}
